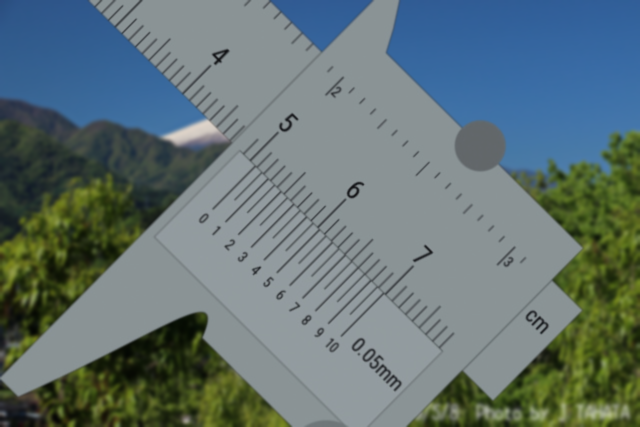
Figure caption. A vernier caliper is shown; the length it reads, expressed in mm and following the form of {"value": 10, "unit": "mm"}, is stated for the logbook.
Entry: {"value": 50.8, "unit": "mm"}
